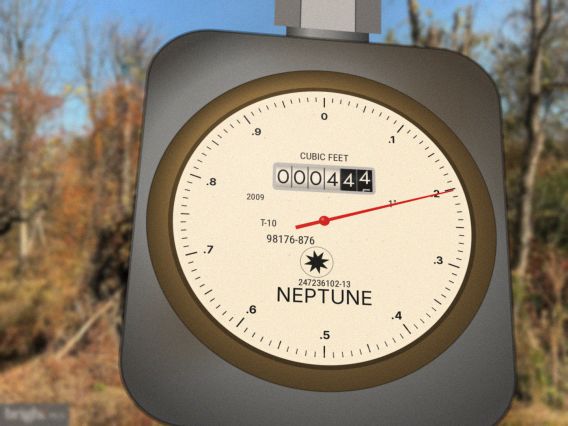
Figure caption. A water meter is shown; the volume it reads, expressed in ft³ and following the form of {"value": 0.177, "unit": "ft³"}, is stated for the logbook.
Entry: {"value": 444.20, "unit": "ft³"}
